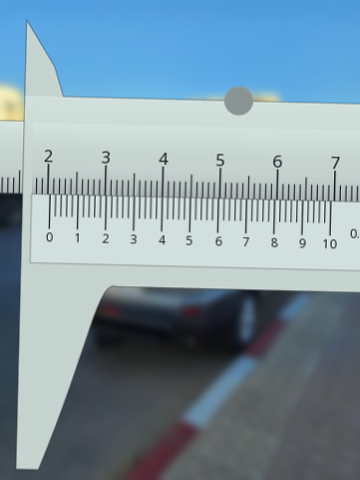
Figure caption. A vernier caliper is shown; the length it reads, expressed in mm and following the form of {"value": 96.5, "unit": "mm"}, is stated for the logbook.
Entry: {"value": 20.4, "unit": "mm"}
